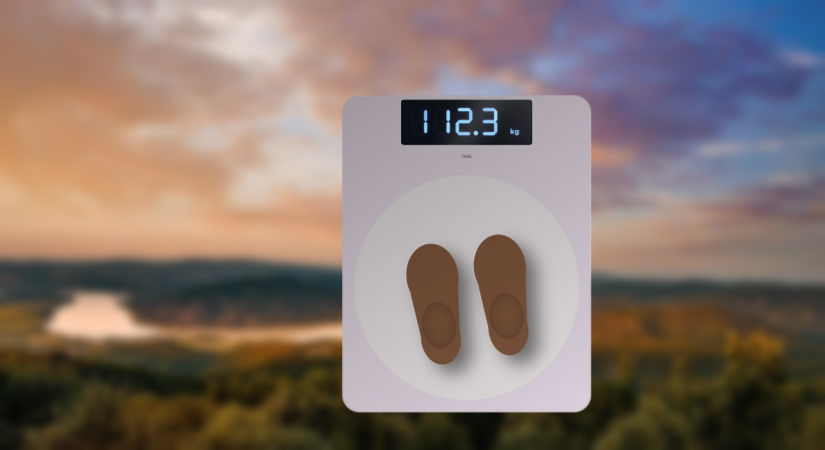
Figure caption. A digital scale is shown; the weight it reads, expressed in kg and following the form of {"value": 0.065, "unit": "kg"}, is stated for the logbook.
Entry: {"value": 112.3, "unit": "kg"}
